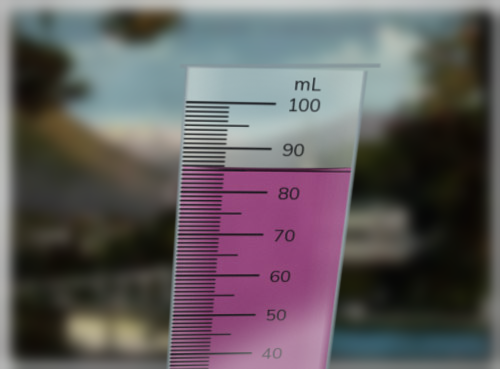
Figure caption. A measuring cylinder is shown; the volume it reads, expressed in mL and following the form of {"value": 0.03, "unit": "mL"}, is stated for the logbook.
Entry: {"value": 85, "unit": "mL"}
